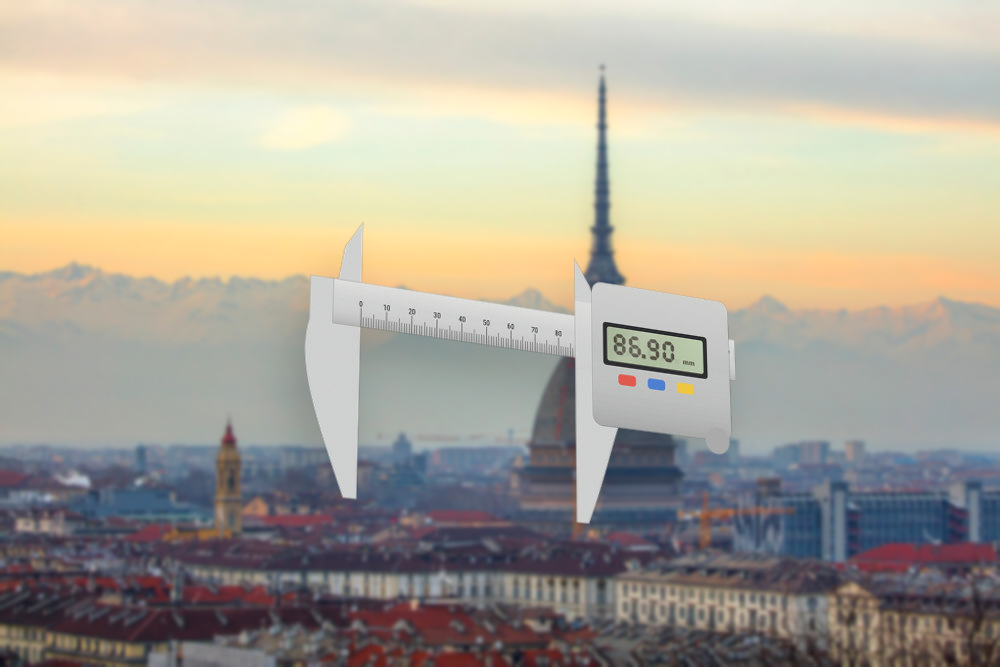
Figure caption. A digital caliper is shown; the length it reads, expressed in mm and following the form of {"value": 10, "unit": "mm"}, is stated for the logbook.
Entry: {"value": 86.90, "unit": "mm"}
